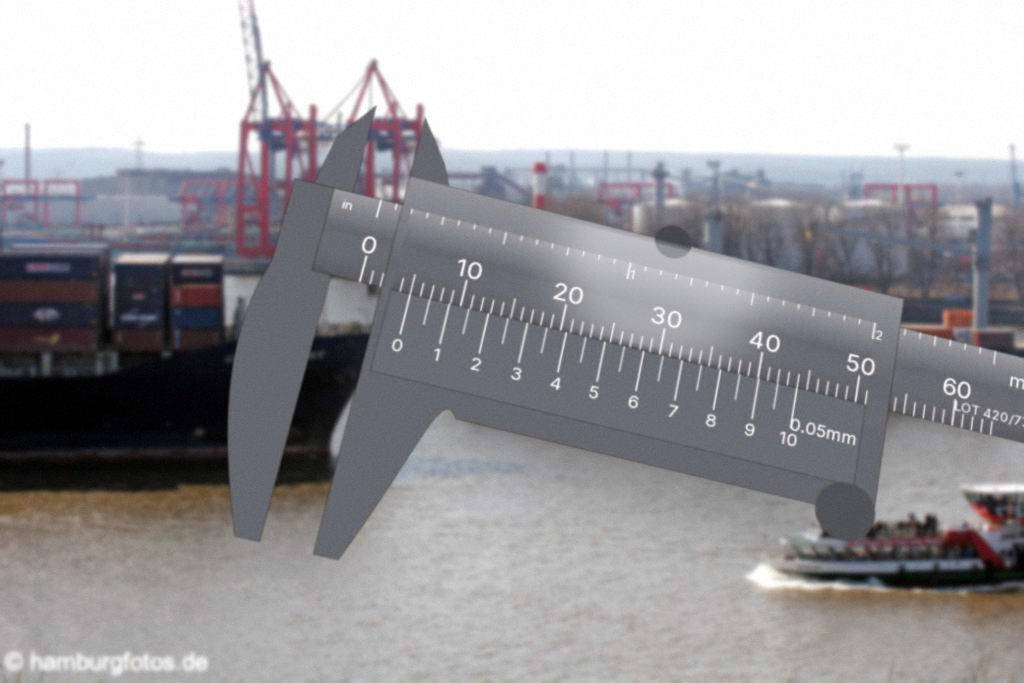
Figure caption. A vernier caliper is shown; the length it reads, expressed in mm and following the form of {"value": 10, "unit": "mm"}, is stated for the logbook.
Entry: {"value": 5.0, "unit": "mm"}
